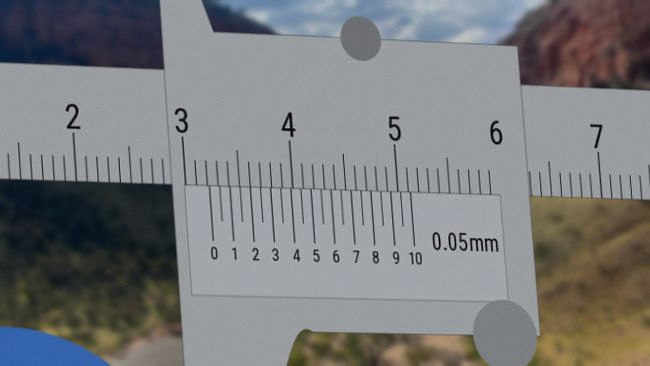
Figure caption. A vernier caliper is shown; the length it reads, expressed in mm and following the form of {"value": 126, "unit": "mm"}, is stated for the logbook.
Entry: {"value": 32.2, "unit": "mm"}
